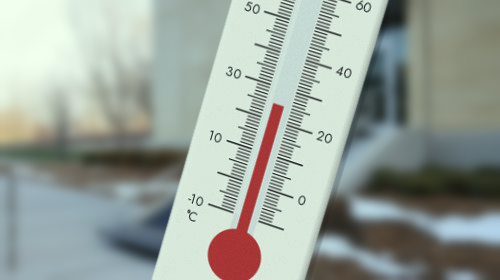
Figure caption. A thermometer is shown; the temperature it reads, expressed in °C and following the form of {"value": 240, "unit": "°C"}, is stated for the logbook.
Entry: {"value": 25, "unit": "°C"}
